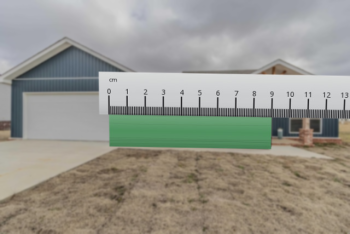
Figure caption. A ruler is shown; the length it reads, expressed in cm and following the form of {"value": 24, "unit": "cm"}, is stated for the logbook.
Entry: {"value": 9, "unit": "cm"}
